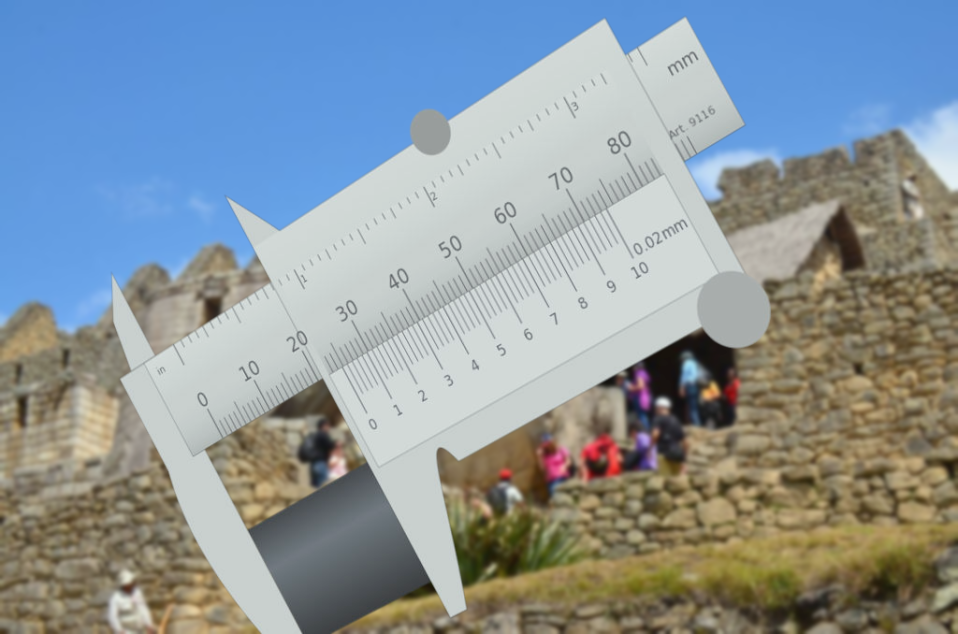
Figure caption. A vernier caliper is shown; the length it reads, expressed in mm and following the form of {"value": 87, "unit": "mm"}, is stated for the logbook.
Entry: {"value": 24.8, "unit": "mm"}
